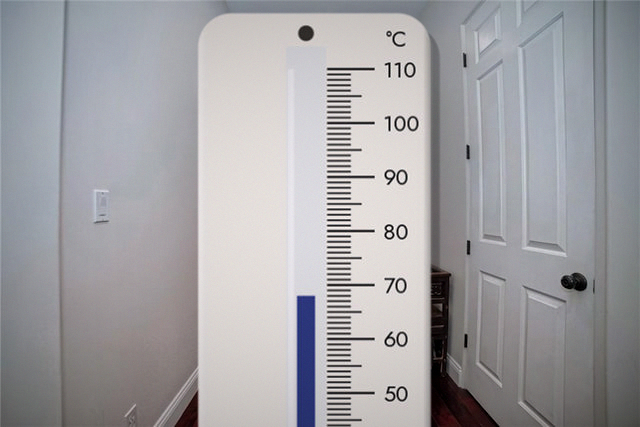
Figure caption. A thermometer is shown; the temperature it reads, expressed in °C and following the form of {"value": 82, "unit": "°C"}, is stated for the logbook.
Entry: {"value": 68, "unit": "°C"}
